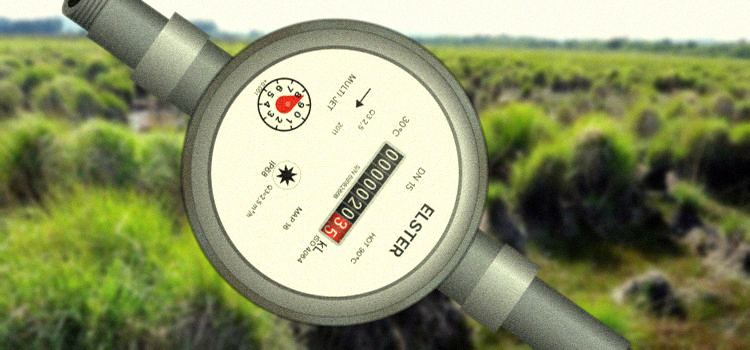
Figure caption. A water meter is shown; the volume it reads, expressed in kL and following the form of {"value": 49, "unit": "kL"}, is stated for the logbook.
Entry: {"value": 20.348, "unit": "kL"}
